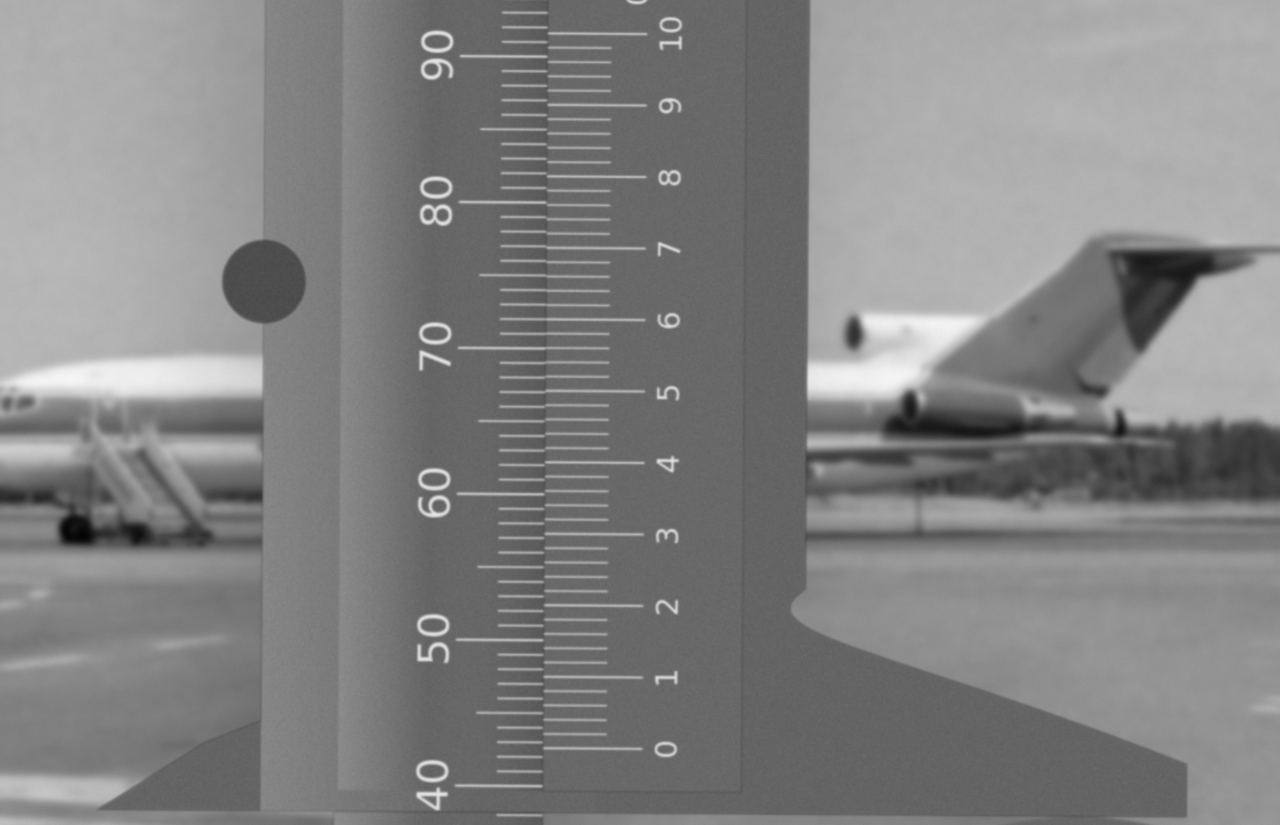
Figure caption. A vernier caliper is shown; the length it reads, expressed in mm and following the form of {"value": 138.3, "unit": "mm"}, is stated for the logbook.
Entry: {"value": 42.6, "unit": "mm"}
